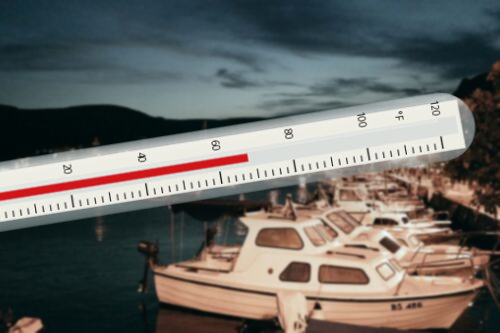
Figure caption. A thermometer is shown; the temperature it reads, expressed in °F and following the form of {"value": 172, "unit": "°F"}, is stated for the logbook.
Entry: {"value": 68, "unit": "°F"}
